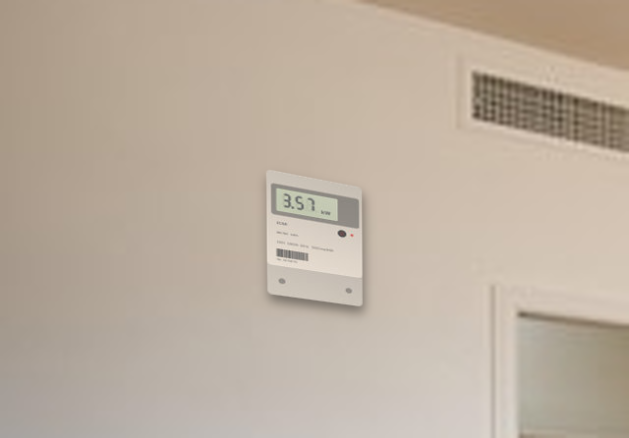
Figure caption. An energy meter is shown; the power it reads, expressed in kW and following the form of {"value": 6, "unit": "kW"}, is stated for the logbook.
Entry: {"value": 3.57, "unit": "kW"}
